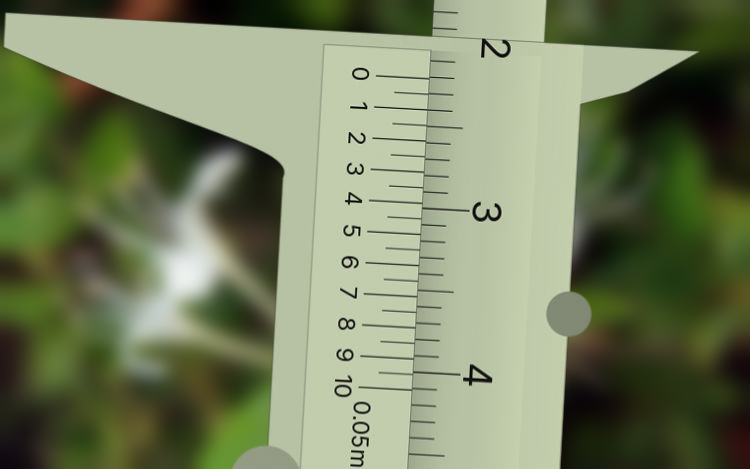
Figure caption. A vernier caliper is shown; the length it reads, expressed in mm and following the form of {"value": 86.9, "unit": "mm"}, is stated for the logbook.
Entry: {"value": 22.1, "unit": "mm"}
